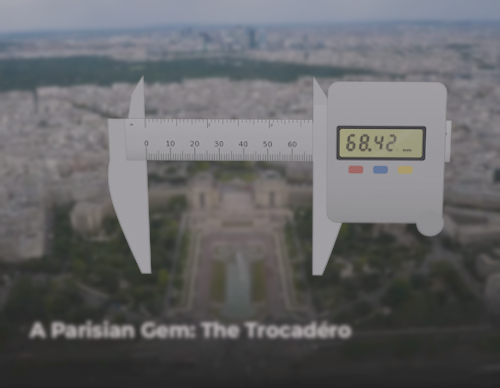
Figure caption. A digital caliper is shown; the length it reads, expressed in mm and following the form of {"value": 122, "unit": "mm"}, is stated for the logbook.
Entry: {"value": 68.42, "unit": "mm"}
